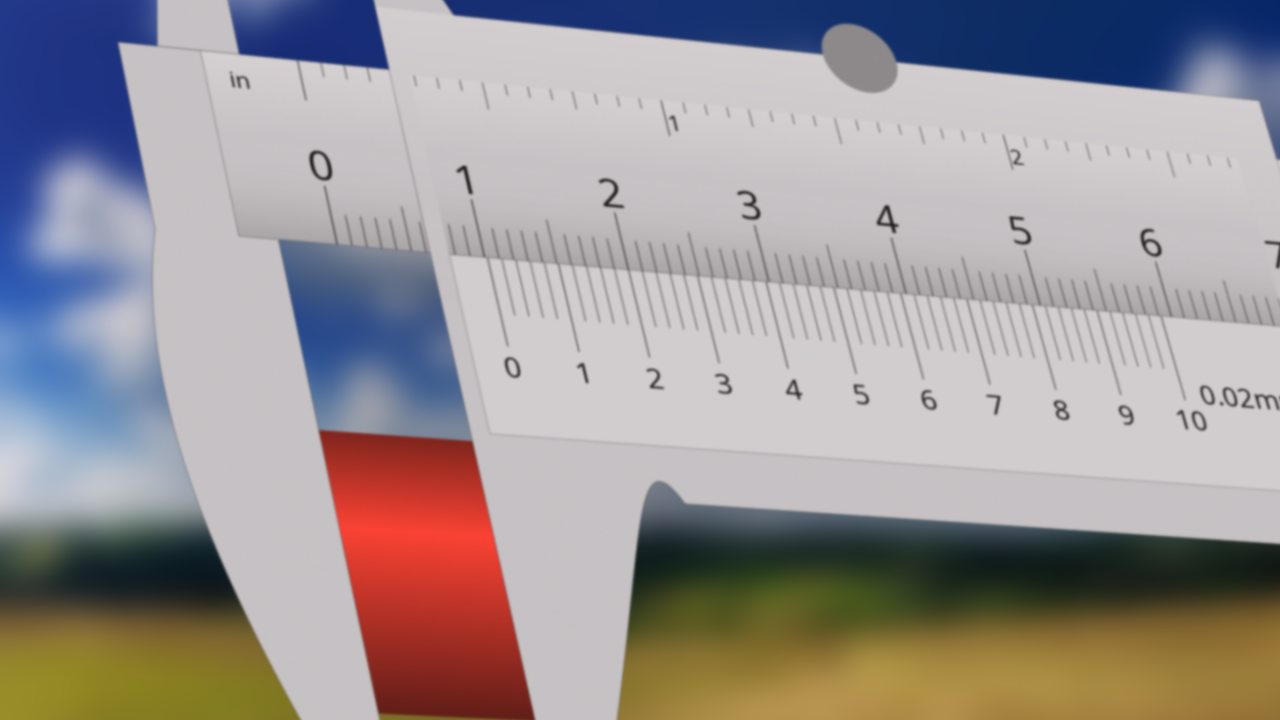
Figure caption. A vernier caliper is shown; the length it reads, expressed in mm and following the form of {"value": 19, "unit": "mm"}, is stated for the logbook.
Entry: {"value": 10.2, "unit": "mm"}
